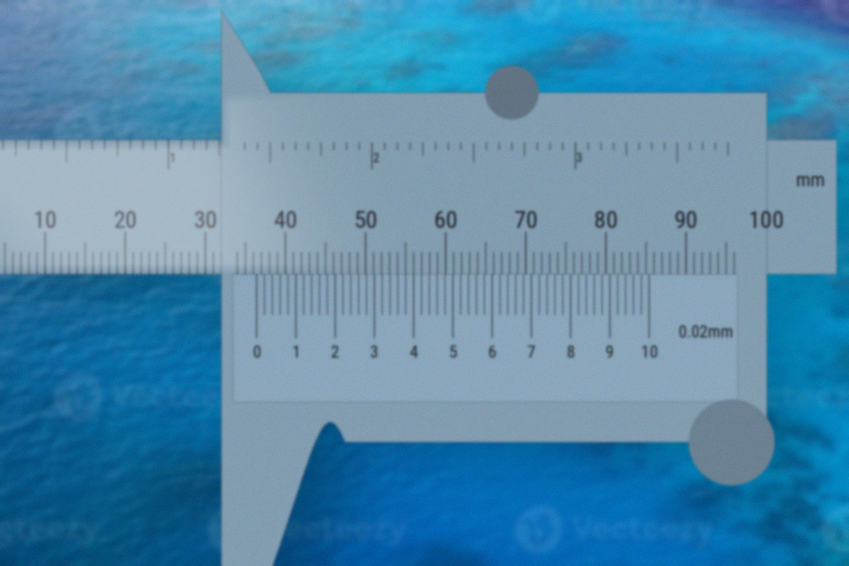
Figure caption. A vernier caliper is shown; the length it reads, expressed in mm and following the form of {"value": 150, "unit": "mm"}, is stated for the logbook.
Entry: {"value": 36.4, "unit": "mm"}
